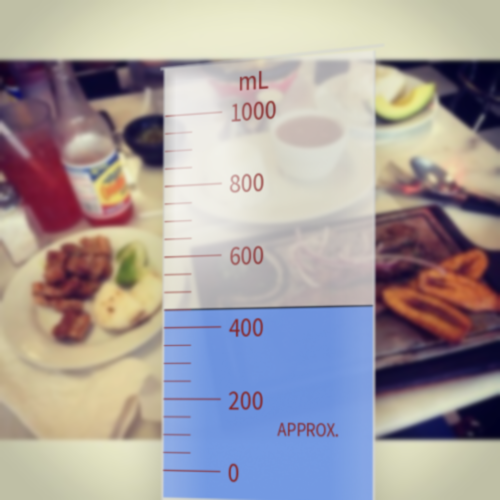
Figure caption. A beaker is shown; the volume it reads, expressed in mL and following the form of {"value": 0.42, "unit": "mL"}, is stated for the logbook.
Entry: {"value": 450, "unit": "mL"}
